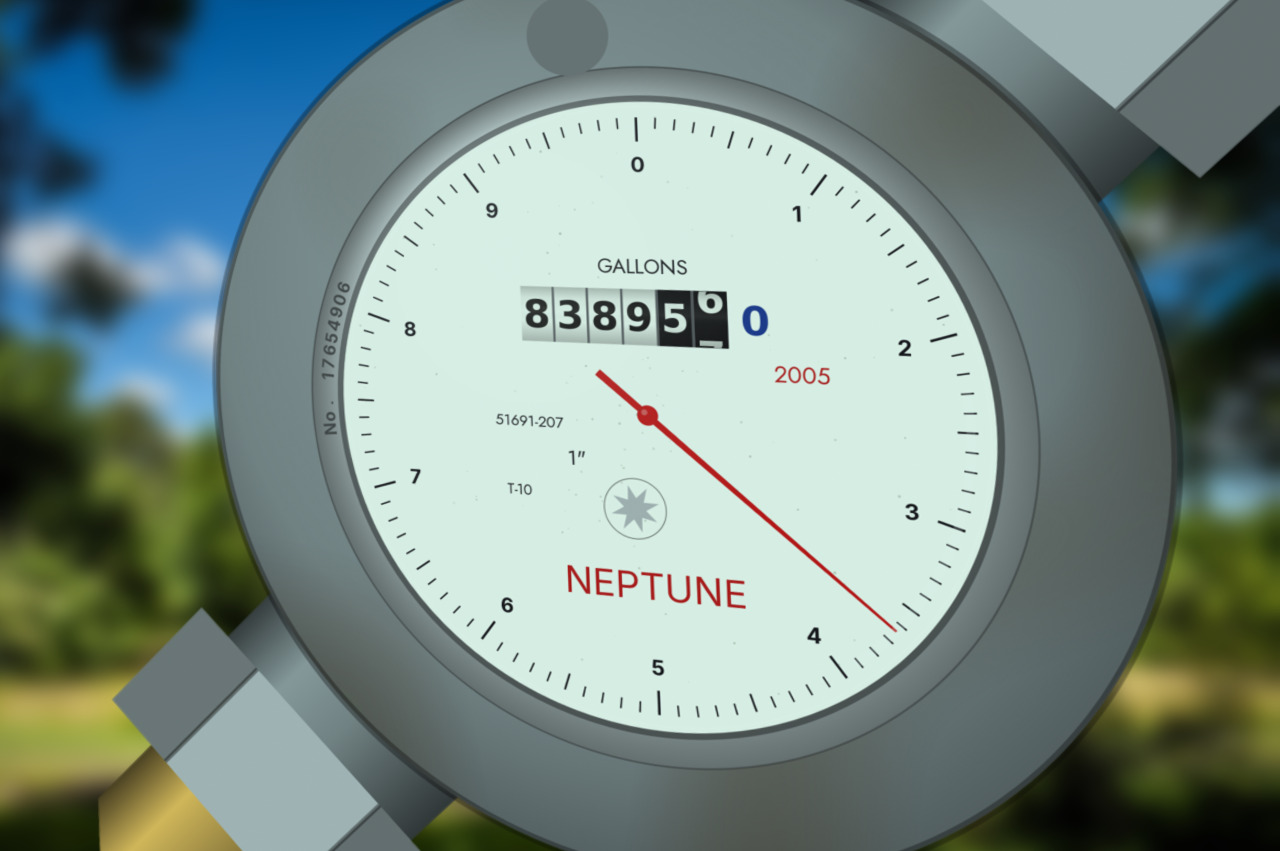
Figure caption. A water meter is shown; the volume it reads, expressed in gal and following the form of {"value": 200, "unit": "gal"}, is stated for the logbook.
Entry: {"value": 8389563.6, "unit": "gal"}
